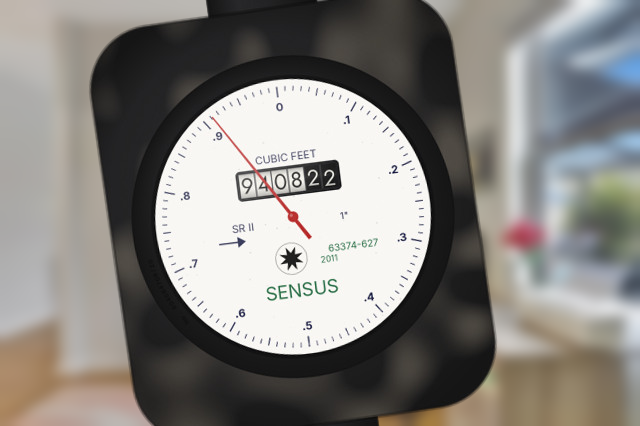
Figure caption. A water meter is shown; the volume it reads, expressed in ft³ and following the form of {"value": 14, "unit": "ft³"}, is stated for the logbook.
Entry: {"value": 940821.91, "unit": "ft³"}
